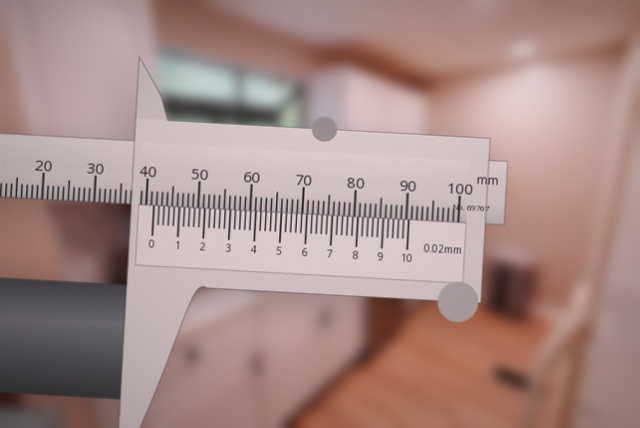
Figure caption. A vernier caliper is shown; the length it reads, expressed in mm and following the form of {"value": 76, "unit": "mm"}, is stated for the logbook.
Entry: {"value": 41.5, "unit": "mm"}
